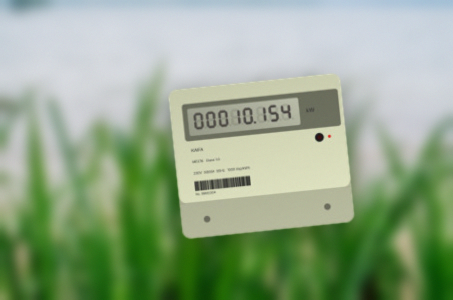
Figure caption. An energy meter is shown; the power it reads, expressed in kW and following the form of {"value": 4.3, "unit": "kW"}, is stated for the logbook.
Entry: {"value": 10.154, "unit": "kW"}
